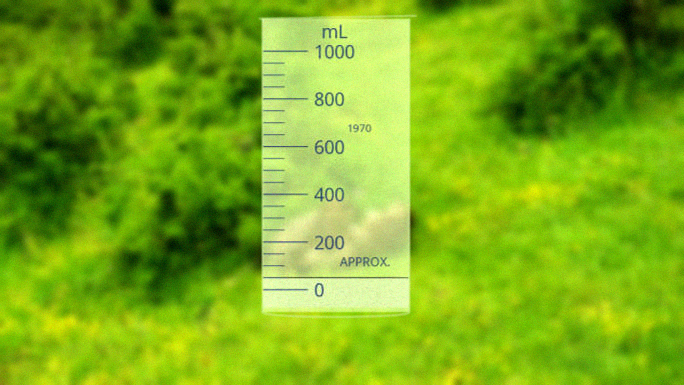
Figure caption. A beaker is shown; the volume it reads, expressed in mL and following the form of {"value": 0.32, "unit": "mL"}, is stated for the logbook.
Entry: {"value": 50, "unit": "mL"}
